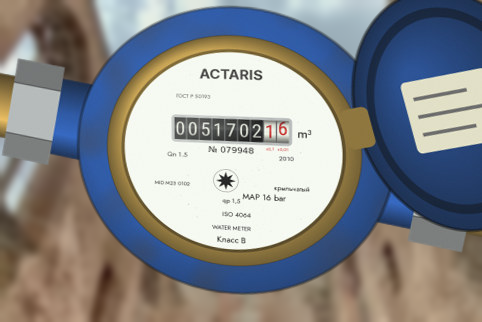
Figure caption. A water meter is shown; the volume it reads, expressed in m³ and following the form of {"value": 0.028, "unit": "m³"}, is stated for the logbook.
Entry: {"value": 51702.16, "unit": "m³"}
